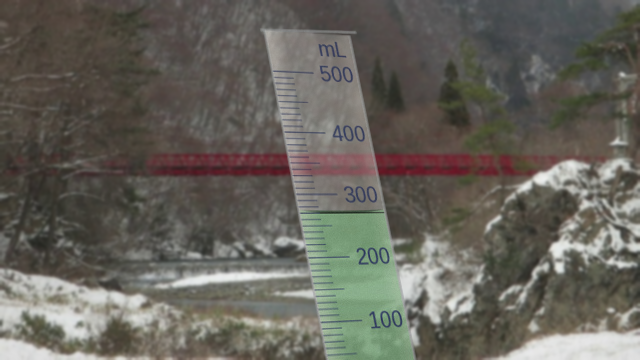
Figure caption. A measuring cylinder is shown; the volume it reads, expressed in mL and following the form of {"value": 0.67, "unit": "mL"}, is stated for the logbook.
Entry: {"value": 270, "unit": "mL"}
